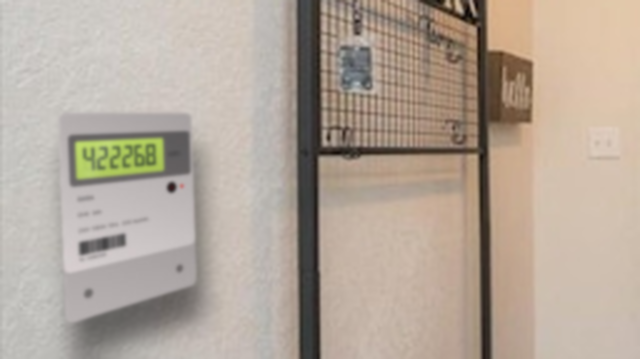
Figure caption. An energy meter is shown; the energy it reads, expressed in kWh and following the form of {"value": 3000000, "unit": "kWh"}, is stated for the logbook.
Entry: {"value": 422268, "unit": "kWh"}
